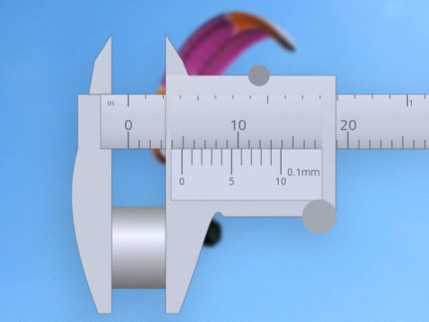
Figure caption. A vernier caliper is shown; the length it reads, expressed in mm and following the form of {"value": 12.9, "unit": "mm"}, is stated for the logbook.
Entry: {"value": 4.9, "unit": "mm"}
